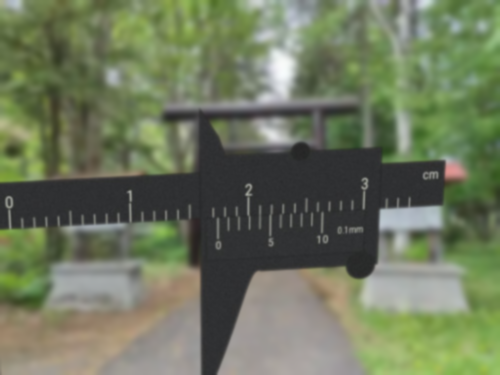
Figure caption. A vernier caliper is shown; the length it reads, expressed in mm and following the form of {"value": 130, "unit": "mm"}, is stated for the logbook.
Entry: {"value": 17.4, "unit": "mm"}
